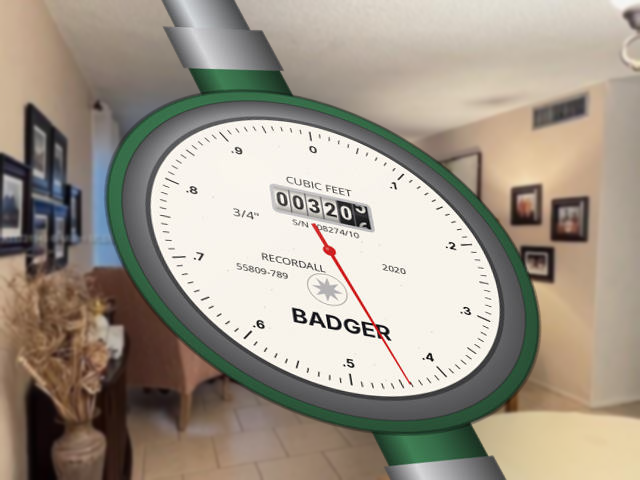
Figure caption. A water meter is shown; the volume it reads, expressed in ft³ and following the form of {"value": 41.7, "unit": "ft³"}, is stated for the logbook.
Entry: {"value": 3205.44, "unit": "ft³"}
